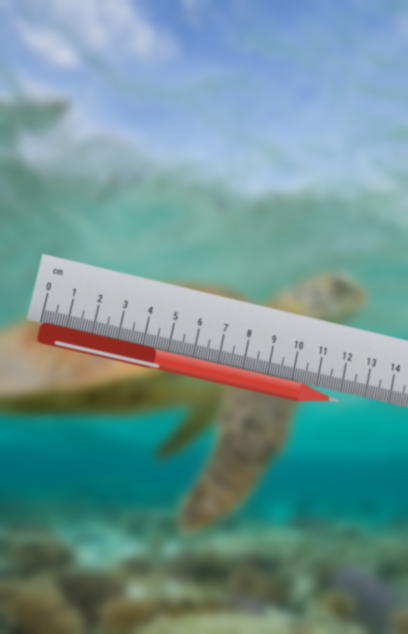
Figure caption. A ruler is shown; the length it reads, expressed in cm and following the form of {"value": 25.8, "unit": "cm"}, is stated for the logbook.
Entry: {"value": 12, "unit": "cm"}
